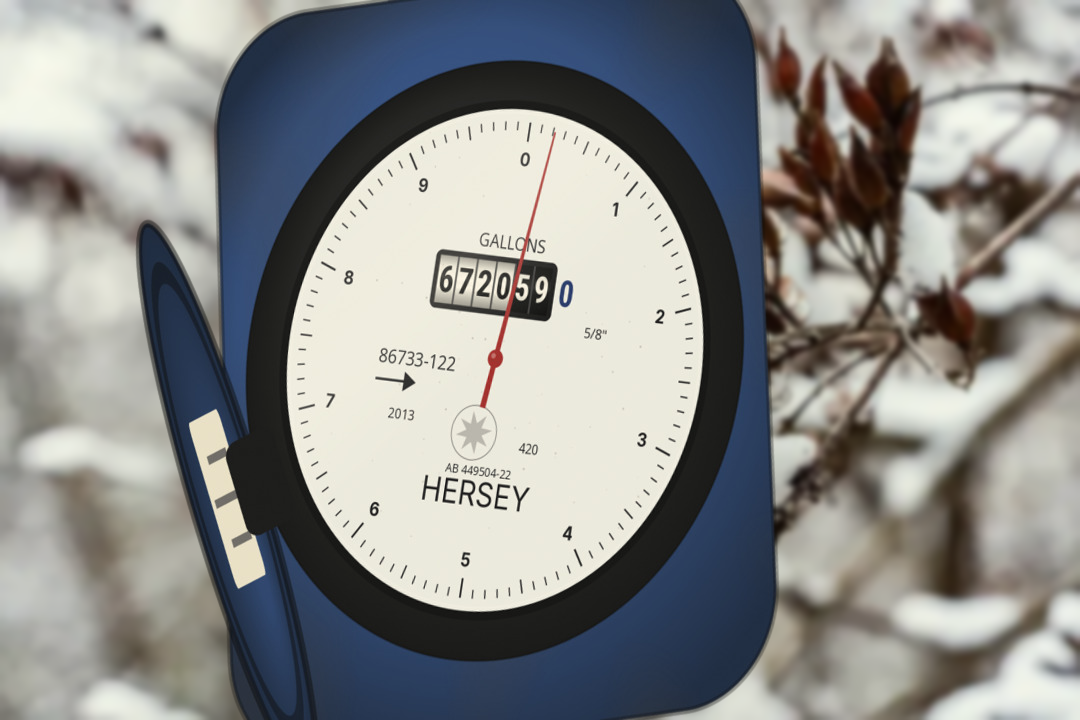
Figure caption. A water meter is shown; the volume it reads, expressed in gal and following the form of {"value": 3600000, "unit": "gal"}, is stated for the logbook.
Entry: {"value": 6720590.2, "unit": "gal"}
